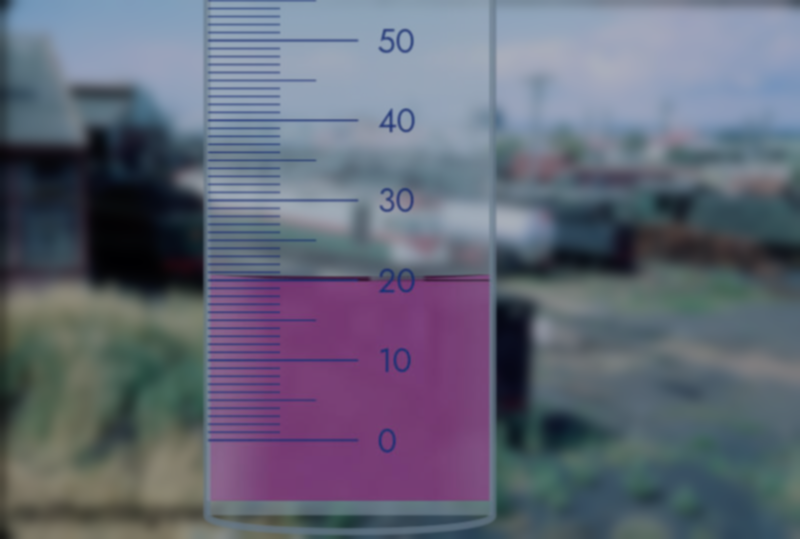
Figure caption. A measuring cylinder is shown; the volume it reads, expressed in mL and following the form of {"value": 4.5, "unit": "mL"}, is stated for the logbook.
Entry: {"value": 20, "unit": "mL"}
